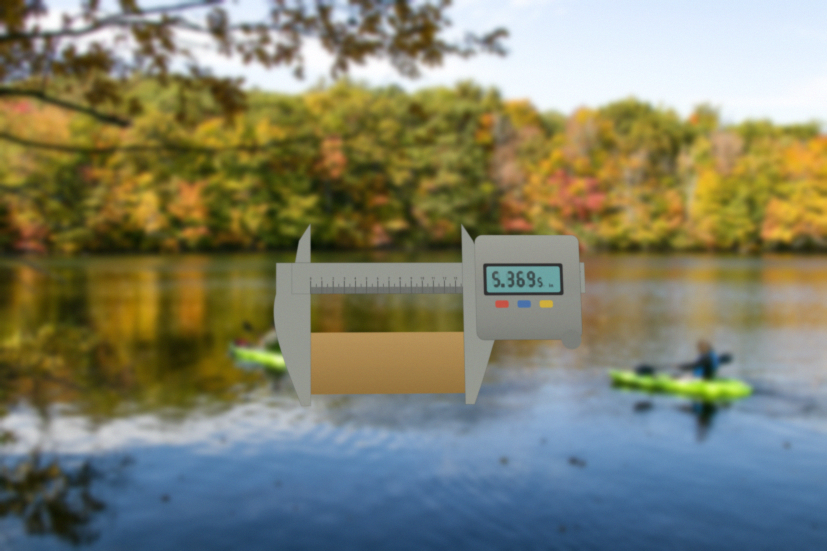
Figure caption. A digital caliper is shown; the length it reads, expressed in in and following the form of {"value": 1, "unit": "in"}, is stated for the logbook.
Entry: {"value": 5.3695, "unit": "in"}
